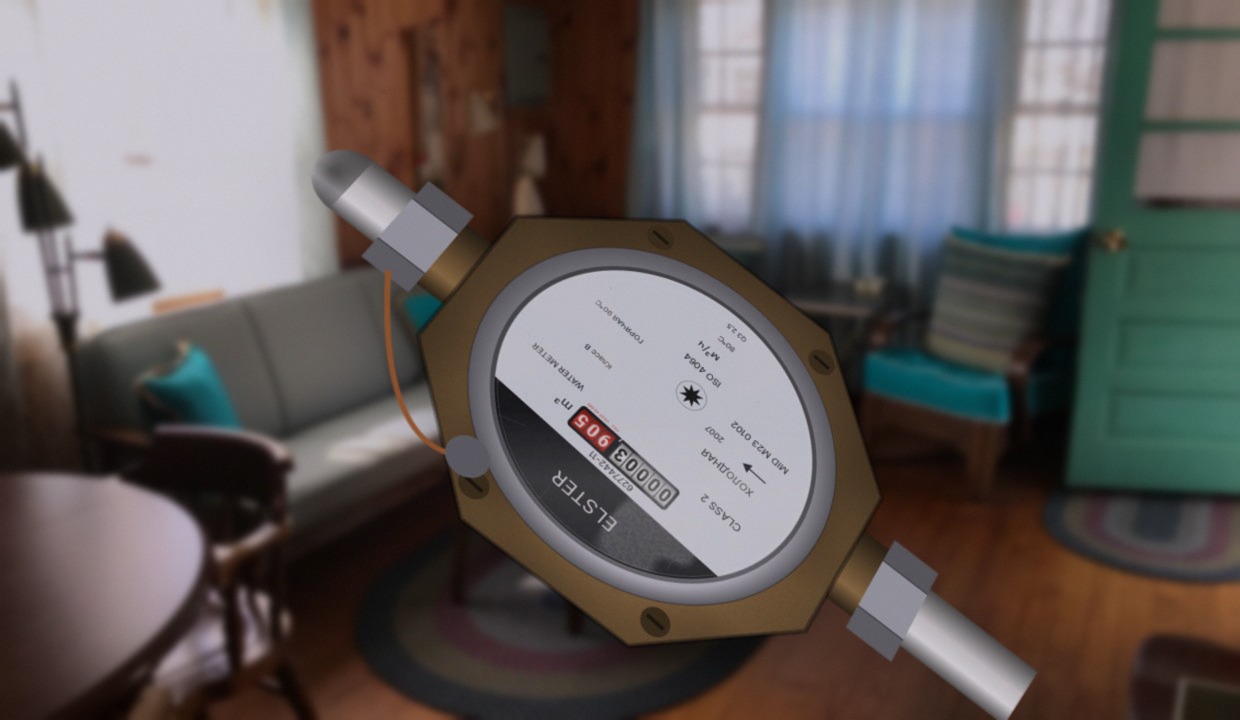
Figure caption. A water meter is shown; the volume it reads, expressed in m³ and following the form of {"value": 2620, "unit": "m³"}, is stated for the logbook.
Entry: {"value": 3.905, "unit": "m³"}
